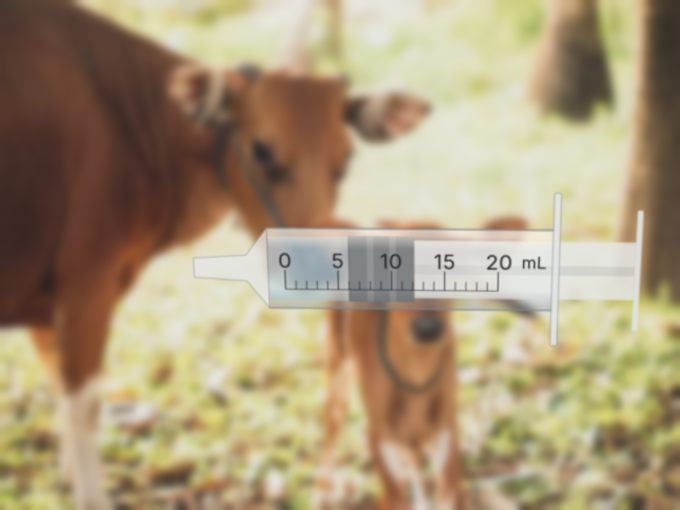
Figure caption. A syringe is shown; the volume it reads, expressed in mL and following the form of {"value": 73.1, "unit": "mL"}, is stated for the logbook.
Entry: {"value": 6, "unit": "mL"}
